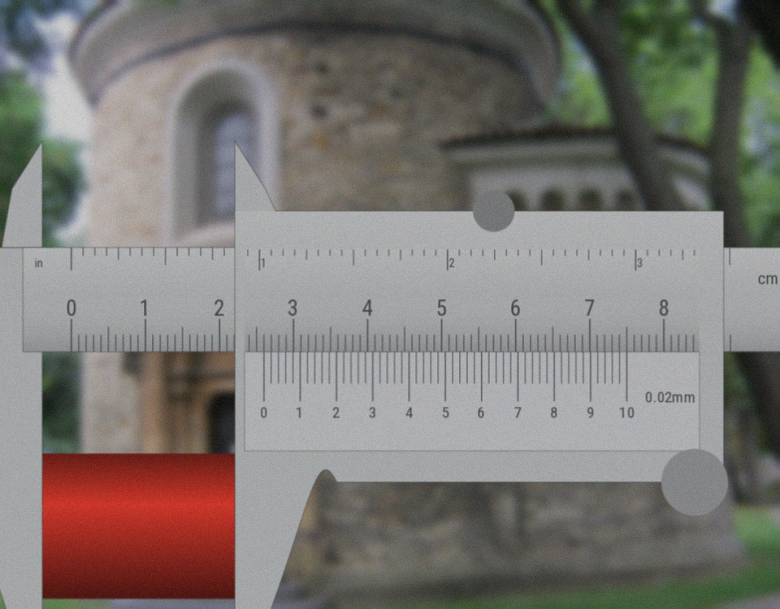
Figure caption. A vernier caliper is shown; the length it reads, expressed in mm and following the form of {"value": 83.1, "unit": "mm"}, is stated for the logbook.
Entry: {"value": 26.0, "unit": "mm"}
